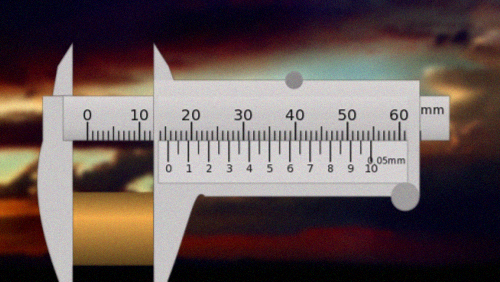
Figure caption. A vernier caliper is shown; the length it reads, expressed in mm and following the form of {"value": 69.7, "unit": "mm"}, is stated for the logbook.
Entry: {"value": 15.5, "unit": "mm"}
